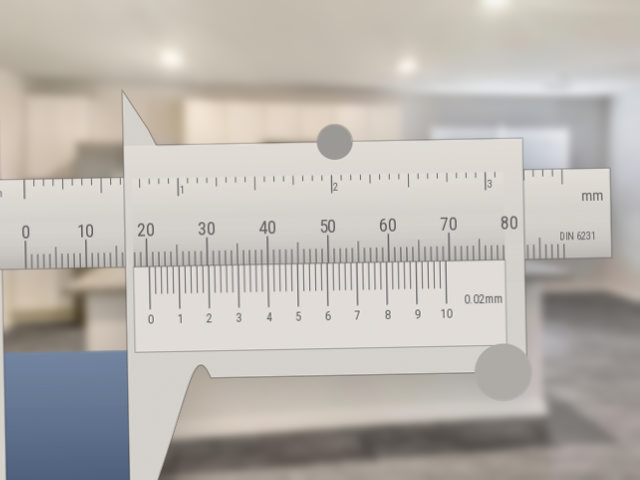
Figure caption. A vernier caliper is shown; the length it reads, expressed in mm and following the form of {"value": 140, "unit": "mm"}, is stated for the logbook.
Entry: {"value": 20.4, "unit": "mm"}
